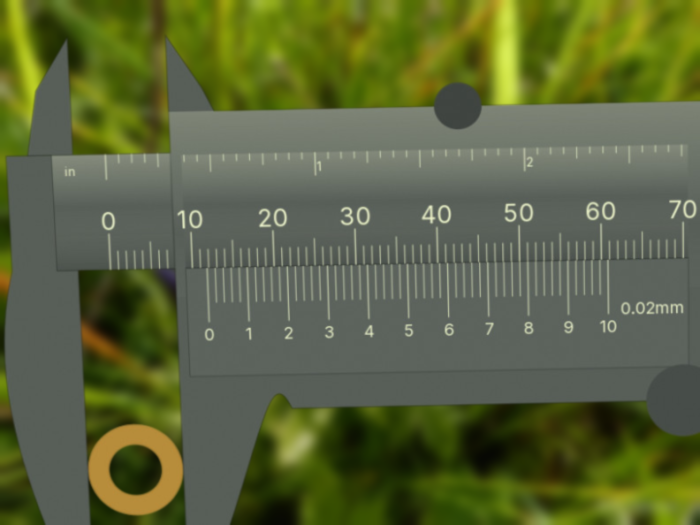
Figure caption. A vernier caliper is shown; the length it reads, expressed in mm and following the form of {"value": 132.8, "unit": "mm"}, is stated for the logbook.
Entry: {"value": 11.8, "unit": "mm"}
